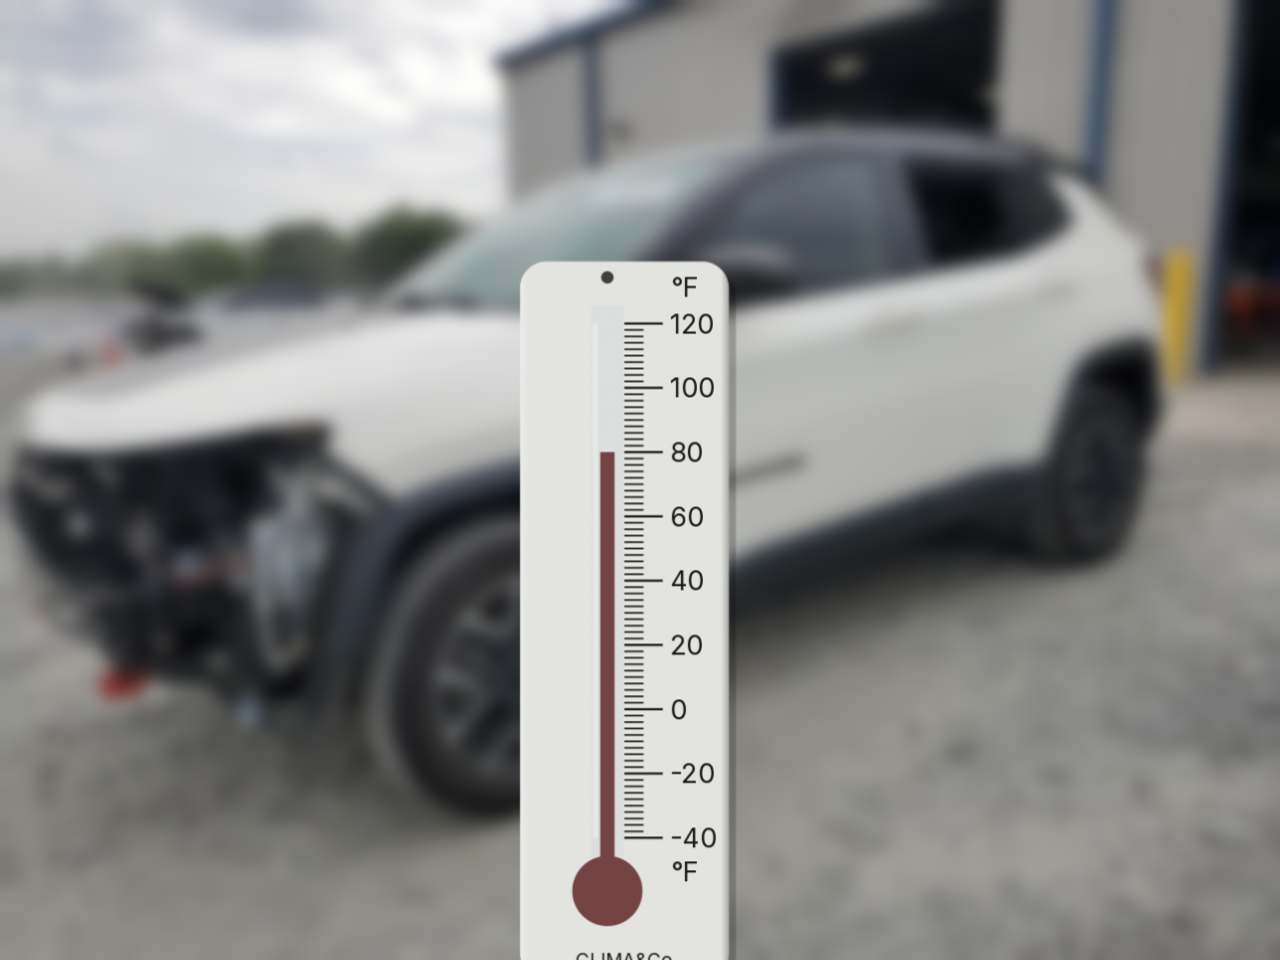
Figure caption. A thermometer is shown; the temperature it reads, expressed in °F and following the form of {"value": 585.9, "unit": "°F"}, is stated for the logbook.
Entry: {"value": 80, "unit": "°F"}
